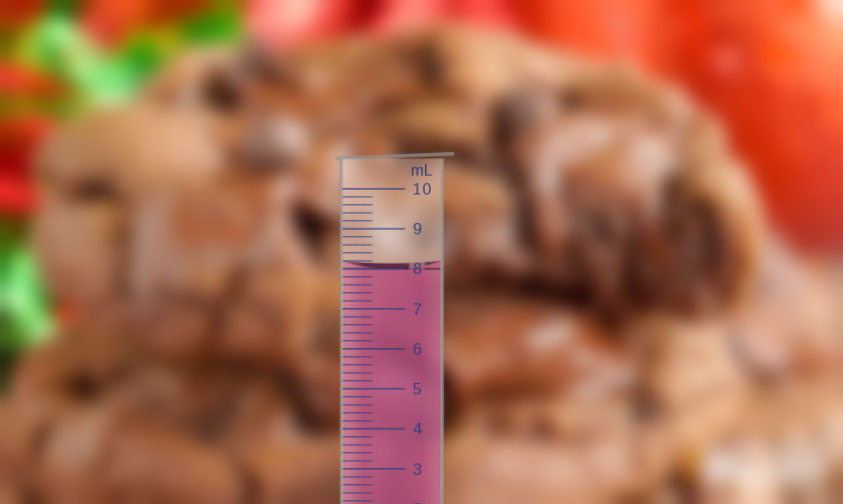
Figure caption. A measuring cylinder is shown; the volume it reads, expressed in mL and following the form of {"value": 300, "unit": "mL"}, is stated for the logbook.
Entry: {"value": 8, "unit": "mL"}
